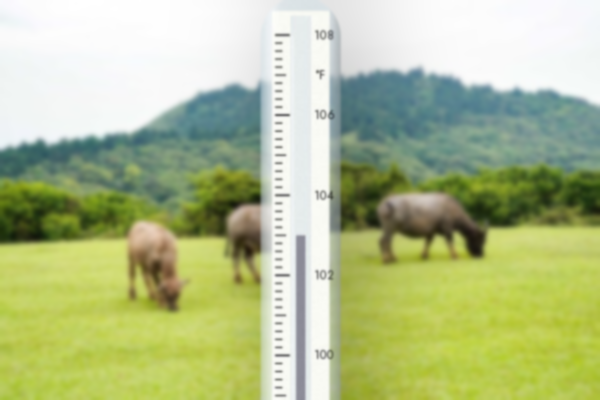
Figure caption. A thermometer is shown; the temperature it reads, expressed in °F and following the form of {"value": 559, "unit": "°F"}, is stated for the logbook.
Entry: {"value": 103, "unit": "°F"}
